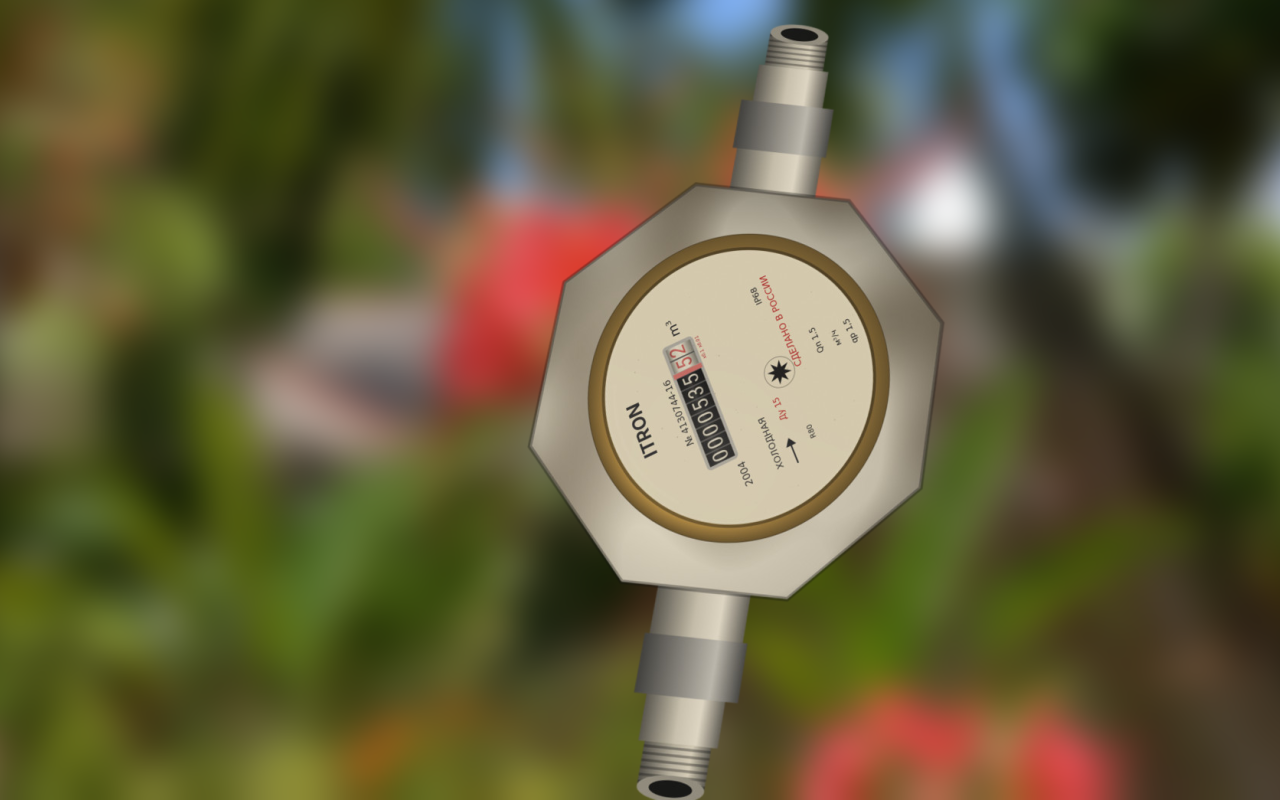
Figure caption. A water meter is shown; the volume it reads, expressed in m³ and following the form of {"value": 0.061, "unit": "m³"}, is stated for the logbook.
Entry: {"value": 535.52, "unit": "m³"}
